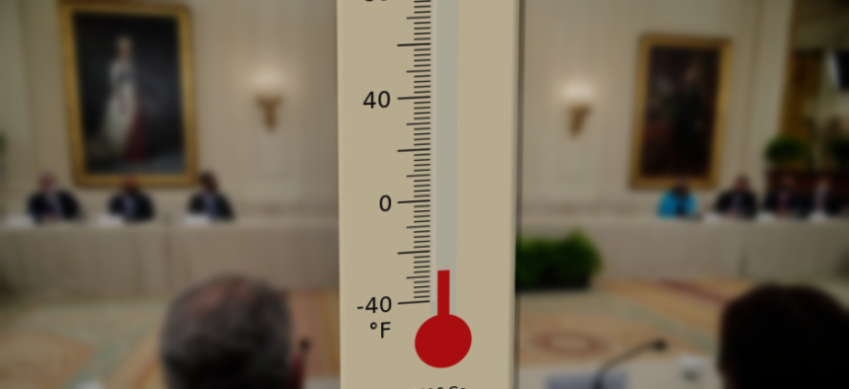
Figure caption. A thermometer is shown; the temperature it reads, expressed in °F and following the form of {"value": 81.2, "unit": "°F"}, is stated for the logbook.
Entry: {"value": -28, "unit": "°F"}
